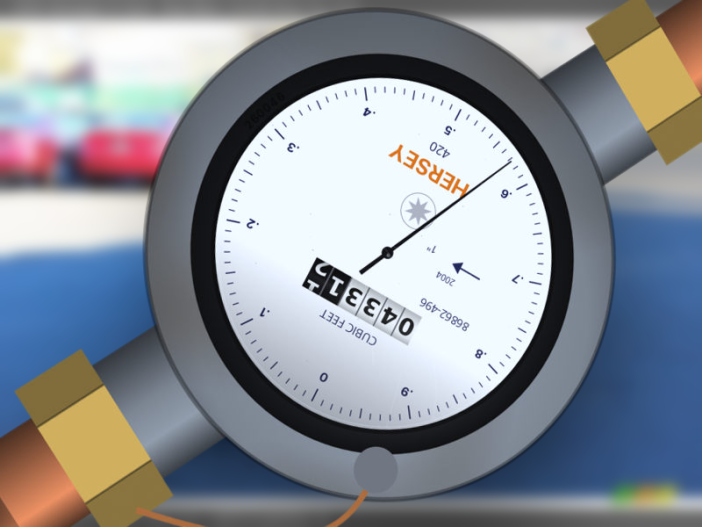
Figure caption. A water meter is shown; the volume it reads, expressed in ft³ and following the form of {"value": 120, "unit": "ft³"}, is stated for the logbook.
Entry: {"value": 43311.57, "unit": "ft³"}
